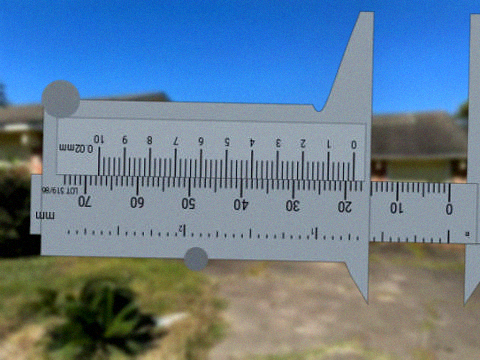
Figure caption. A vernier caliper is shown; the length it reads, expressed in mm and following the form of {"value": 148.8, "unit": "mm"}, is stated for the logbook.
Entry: {"value": 18.5, "unit": "mm"}
